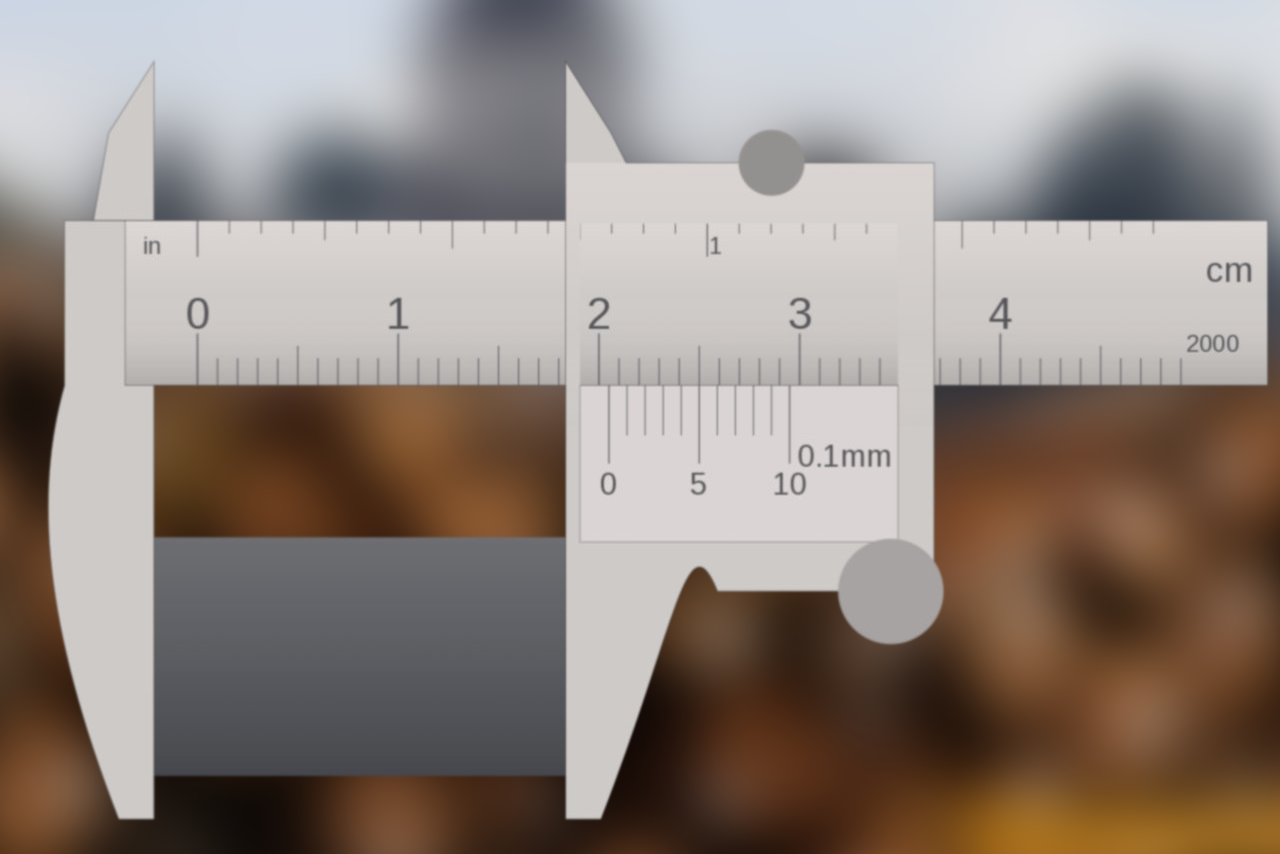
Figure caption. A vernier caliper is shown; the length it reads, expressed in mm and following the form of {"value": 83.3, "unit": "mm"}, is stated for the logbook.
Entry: {"value": 20.5, "unit": "mm"}
